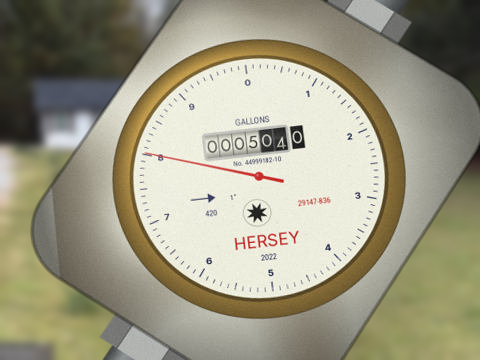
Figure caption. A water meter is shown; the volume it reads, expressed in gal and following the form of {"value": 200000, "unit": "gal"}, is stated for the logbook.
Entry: {"value": 5038.0, "unit": "gal"}
